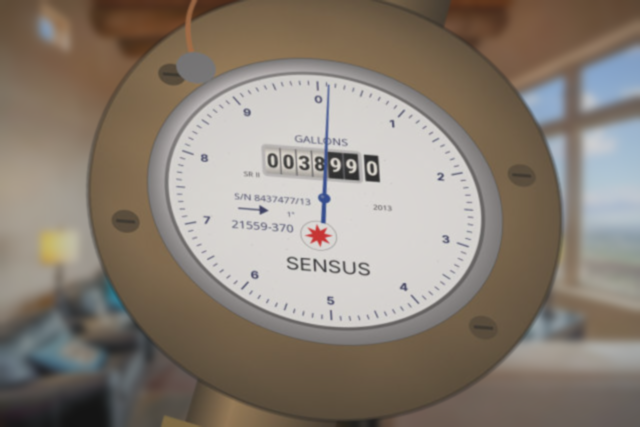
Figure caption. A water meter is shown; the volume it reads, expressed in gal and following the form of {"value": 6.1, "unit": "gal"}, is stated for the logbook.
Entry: {"value": 38990.1, "unit": "gal"}
